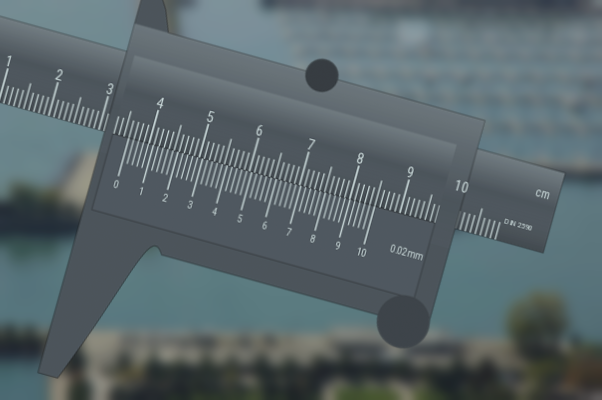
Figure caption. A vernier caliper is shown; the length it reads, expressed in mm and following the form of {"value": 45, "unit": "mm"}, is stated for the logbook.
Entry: {"value": 36.0, "unit": "mm"}
